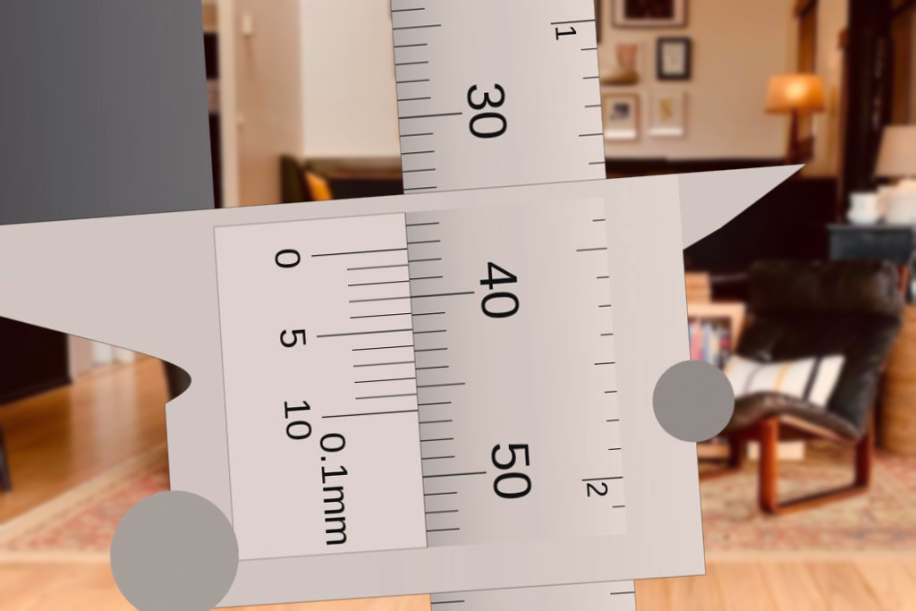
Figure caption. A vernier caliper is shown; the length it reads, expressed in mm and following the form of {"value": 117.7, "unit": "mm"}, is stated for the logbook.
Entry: {"value": 37.3, "unit": "mm"}
